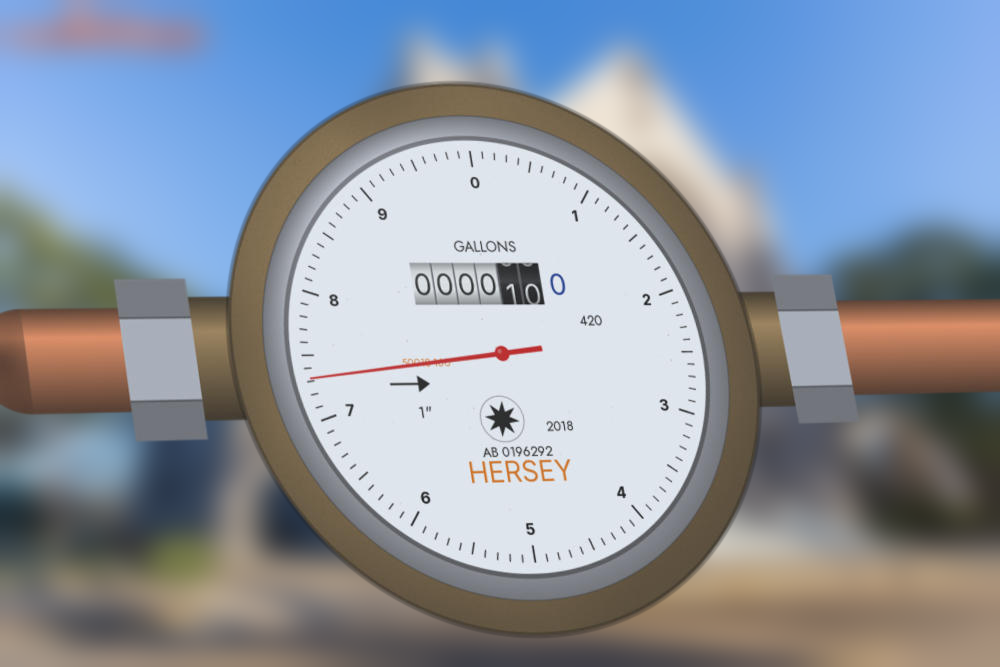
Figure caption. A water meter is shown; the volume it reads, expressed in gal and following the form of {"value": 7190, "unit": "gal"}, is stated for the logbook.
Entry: {"value": 97.3, "unit": "gal"}
